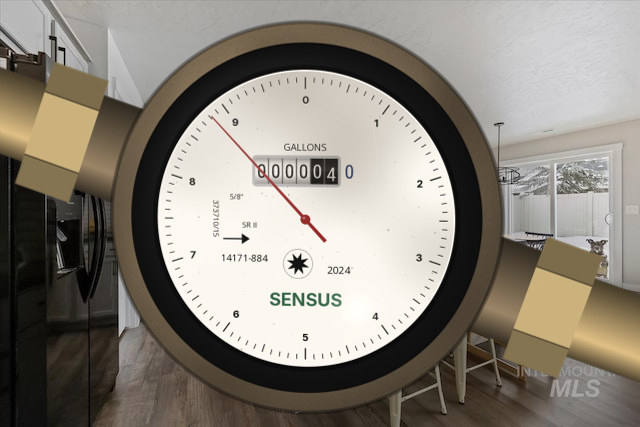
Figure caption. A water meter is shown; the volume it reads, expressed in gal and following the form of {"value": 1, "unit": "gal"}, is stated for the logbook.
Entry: {"value": 38.8, "unit": "gal"}
